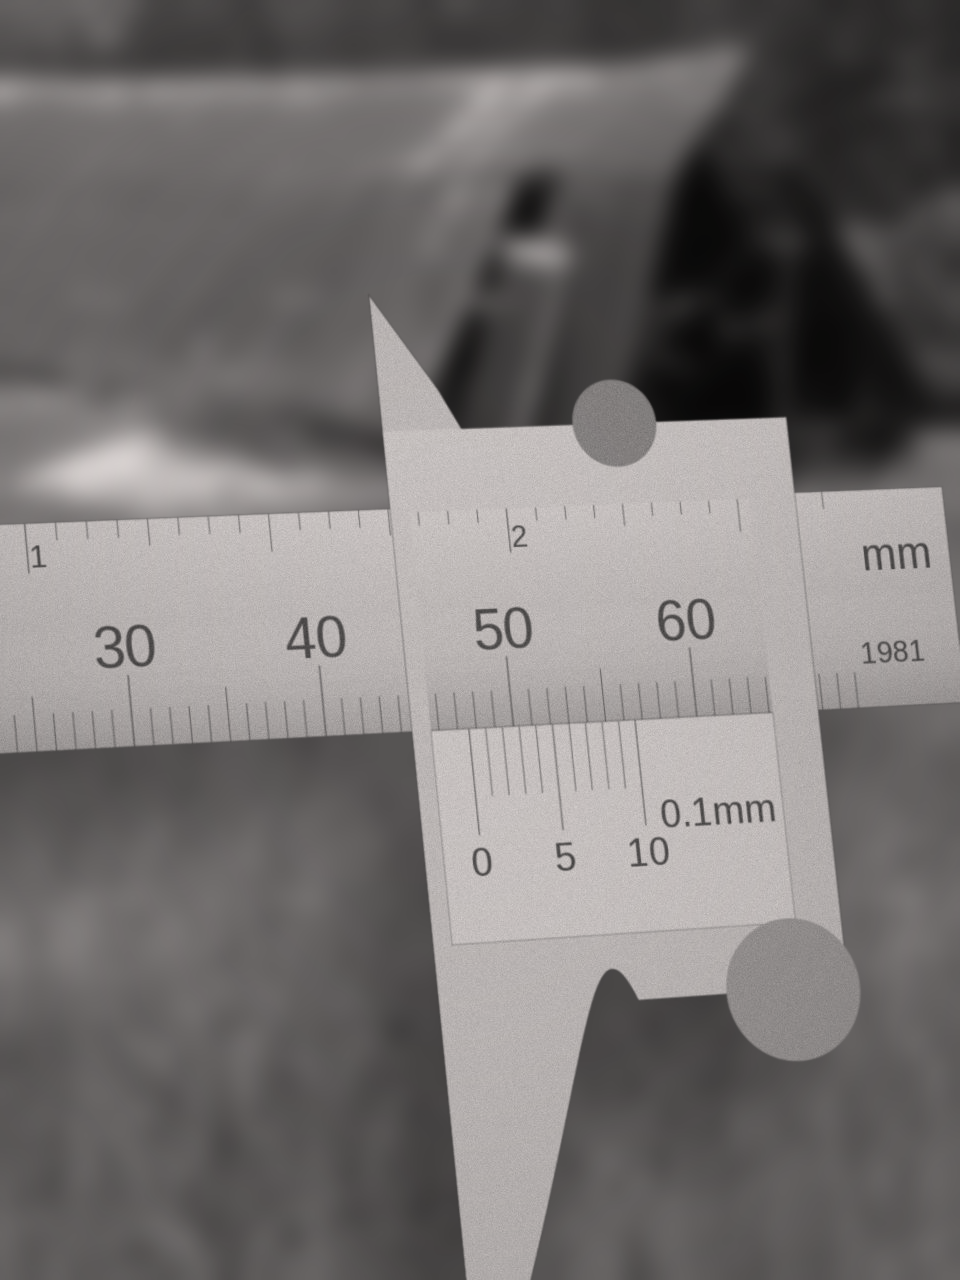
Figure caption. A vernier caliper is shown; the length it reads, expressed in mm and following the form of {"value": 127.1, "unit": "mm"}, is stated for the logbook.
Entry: {"value": 47.6, "unit": "mm"}
